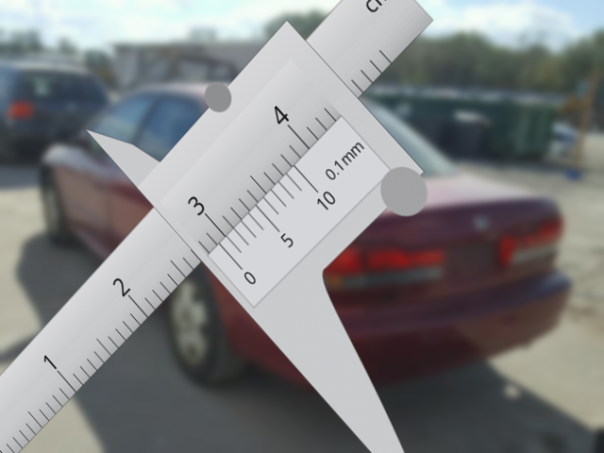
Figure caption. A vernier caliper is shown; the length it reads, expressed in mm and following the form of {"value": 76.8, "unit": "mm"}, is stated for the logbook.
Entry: {"value": 29.2, "unit": "mm"}
